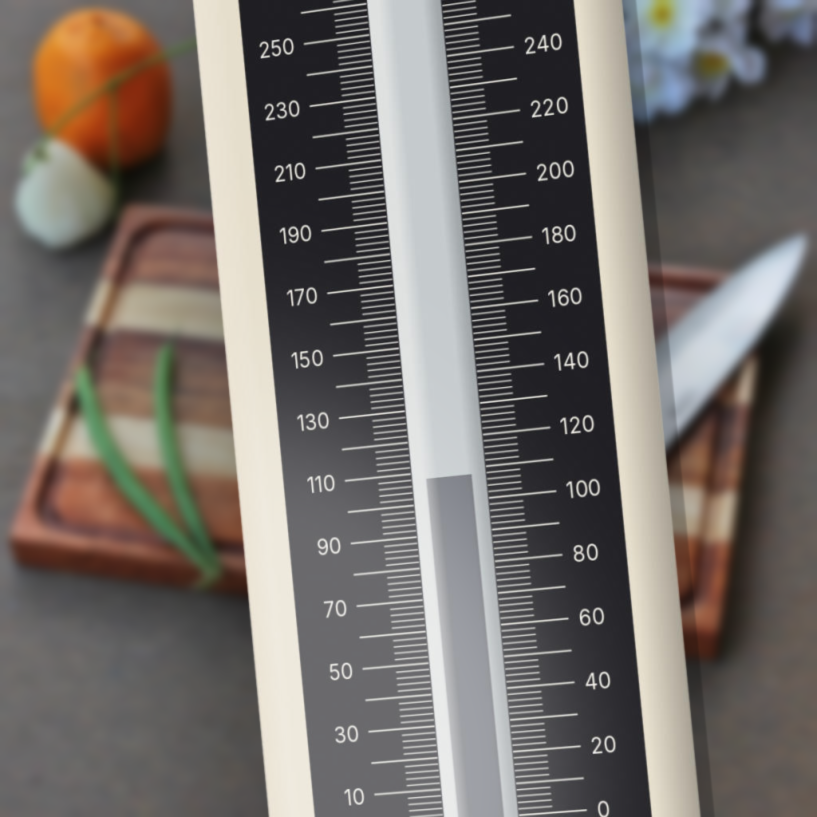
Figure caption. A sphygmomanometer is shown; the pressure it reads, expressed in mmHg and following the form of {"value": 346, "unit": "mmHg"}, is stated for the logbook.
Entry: {"value": 108, "unit": "mmHg"}
